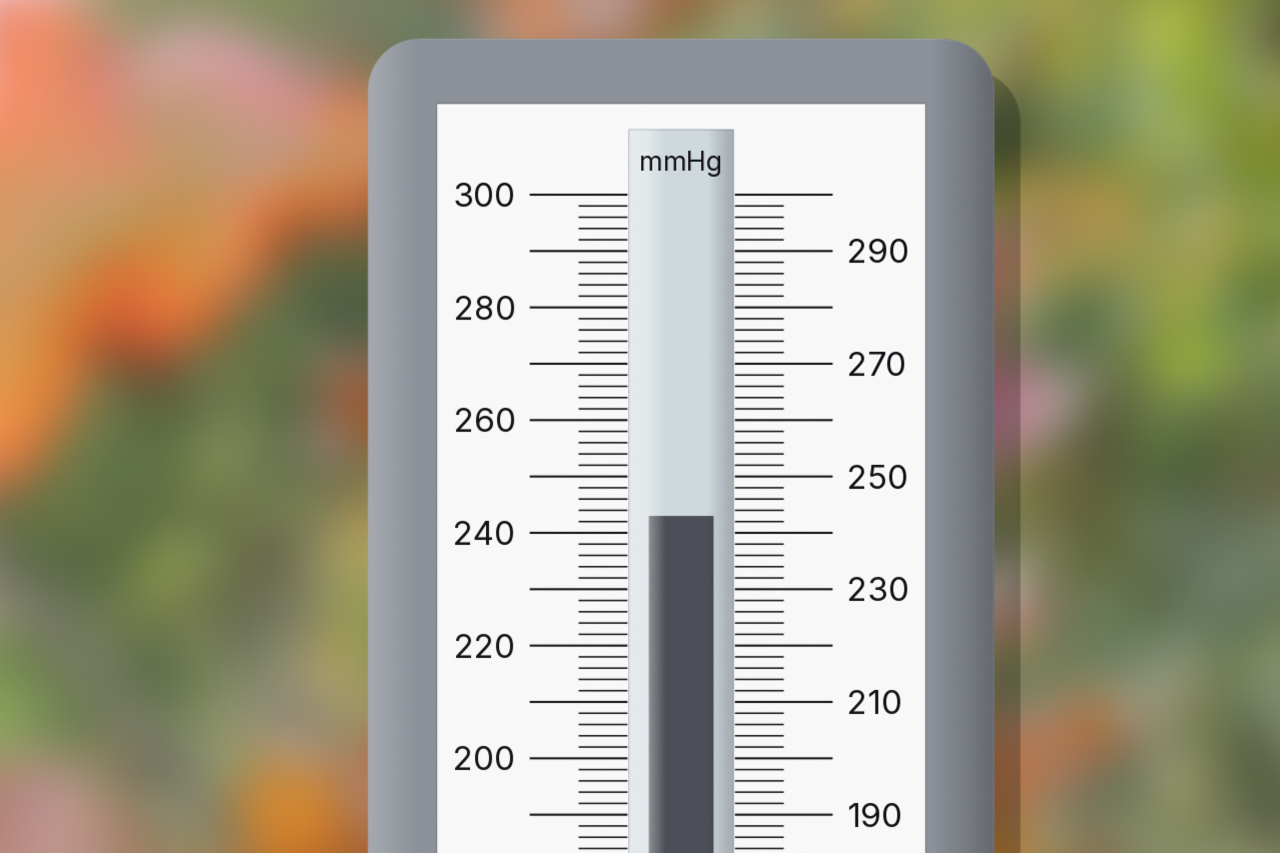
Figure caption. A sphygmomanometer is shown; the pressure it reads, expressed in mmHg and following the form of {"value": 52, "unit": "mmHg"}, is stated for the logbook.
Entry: {"value": 243, "unit": "mmHg"}
